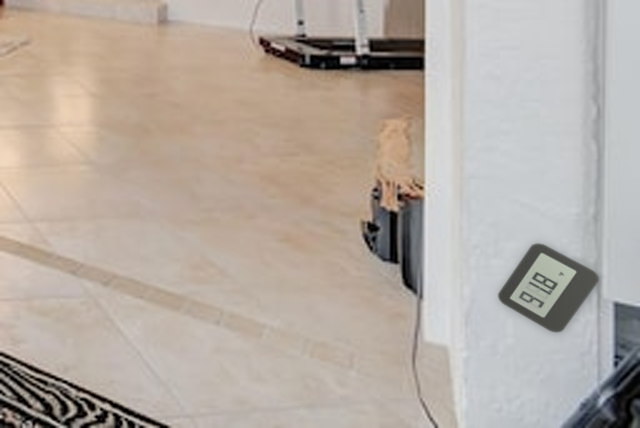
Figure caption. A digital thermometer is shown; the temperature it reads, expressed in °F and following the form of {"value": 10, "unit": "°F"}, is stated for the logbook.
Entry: {"value": 91.8, "unit": "°F"}
